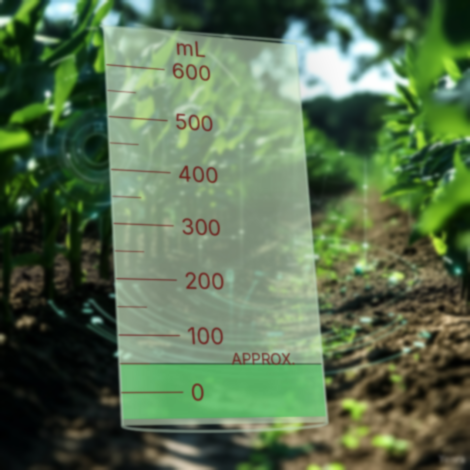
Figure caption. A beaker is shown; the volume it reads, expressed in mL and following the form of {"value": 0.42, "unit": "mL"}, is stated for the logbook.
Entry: {"value": 50, "unit": "mL"}
